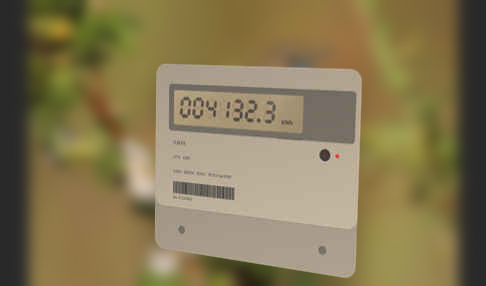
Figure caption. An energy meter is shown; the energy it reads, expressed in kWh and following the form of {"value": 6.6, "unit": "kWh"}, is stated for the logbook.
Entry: {"value": 4132.3, "unit": "kWh"}
